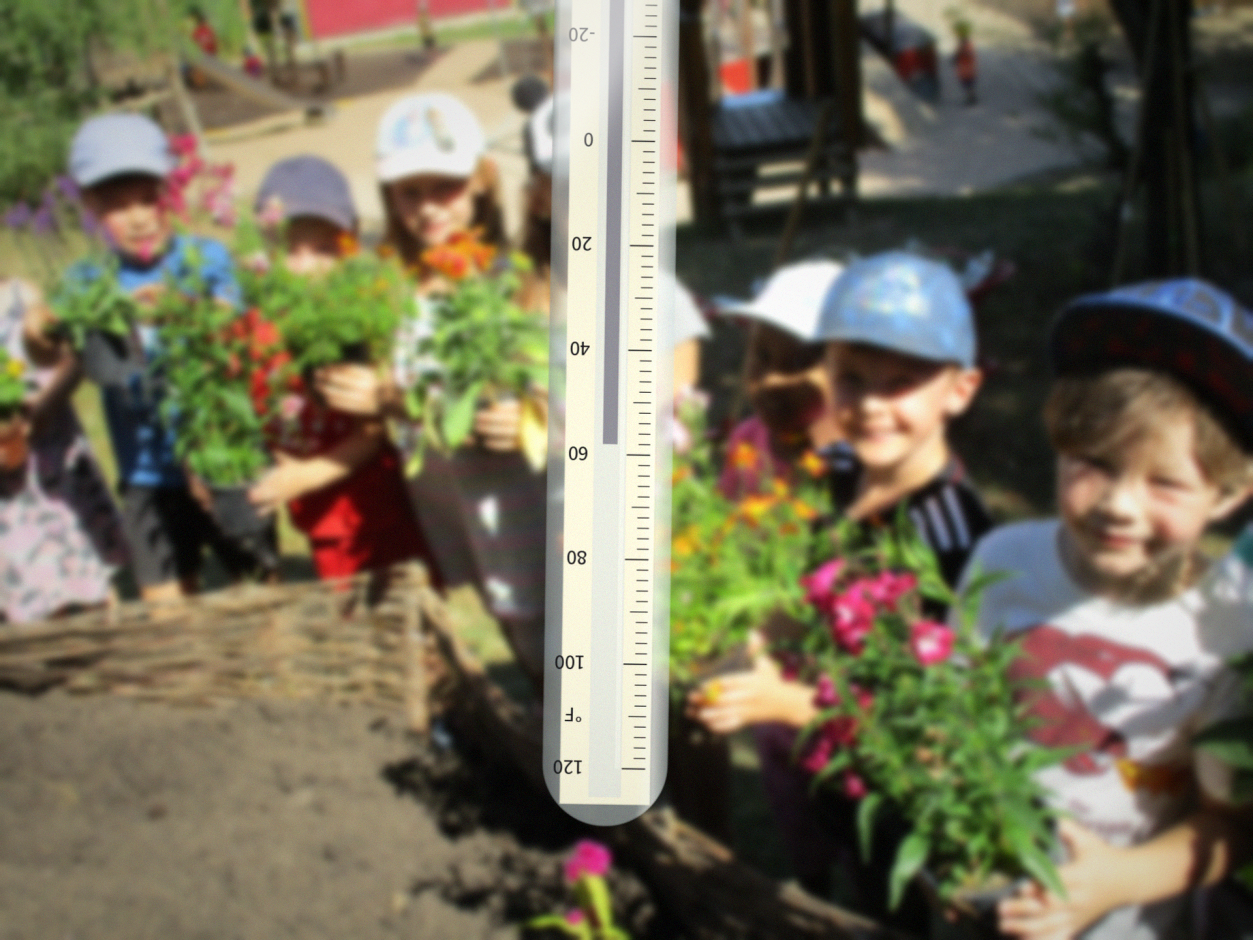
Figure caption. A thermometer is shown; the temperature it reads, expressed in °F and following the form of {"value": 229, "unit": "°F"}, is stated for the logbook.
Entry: {"value": 58, "unit": "°F"}
